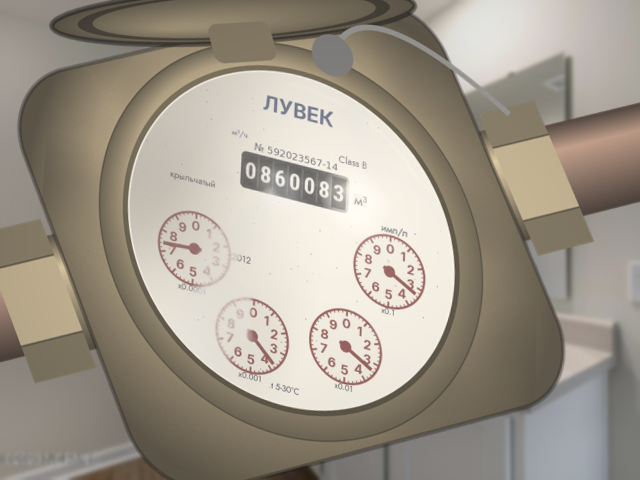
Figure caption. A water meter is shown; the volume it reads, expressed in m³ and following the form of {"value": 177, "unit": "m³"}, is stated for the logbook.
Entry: {"value": 860083.3337, "unit": "m³"}
